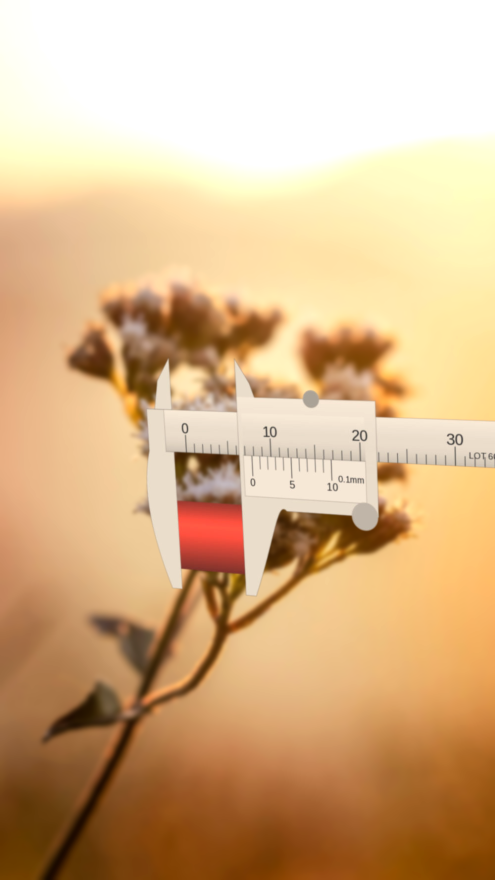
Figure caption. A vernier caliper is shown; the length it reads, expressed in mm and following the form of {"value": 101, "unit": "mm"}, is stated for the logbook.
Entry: {"value": 7.8, "unit": "mm"}
